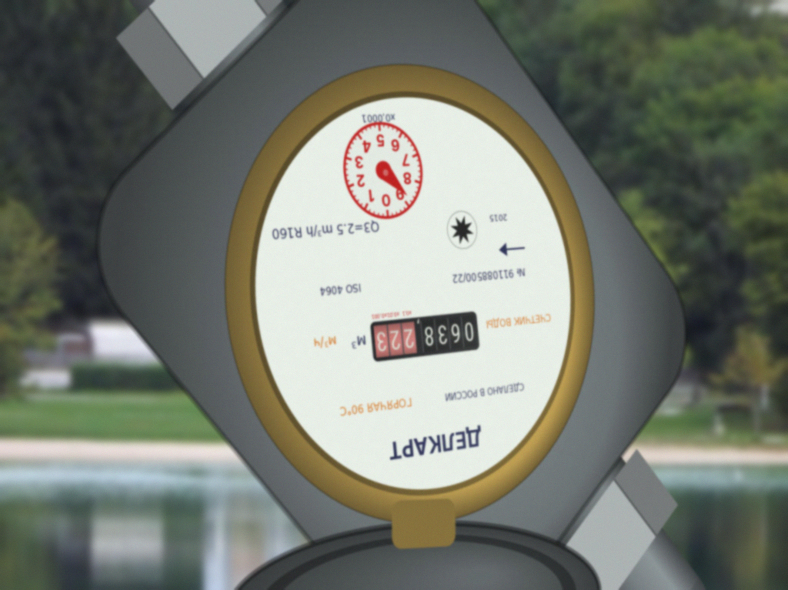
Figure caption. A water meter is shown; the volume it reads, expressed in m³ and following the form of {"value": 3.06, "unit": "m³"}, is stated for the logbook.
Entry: {"value": 638.2238, "unit": "m³"}
